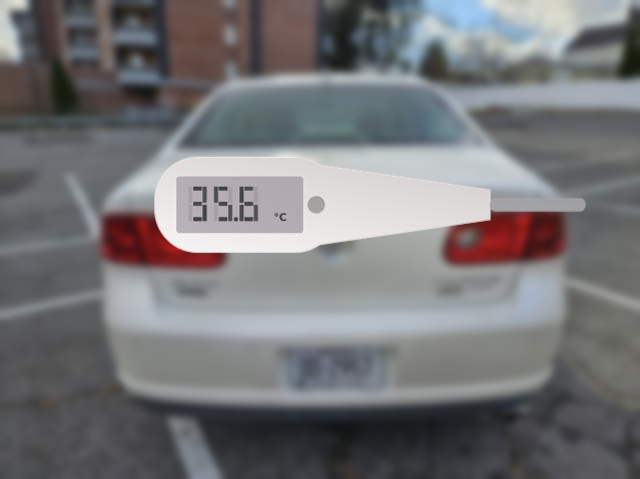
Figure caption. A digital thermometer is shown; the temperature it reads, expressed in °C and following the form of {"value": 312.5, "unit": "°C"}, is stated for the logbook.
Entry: {"value": 35.6, "unit": "°C"}
